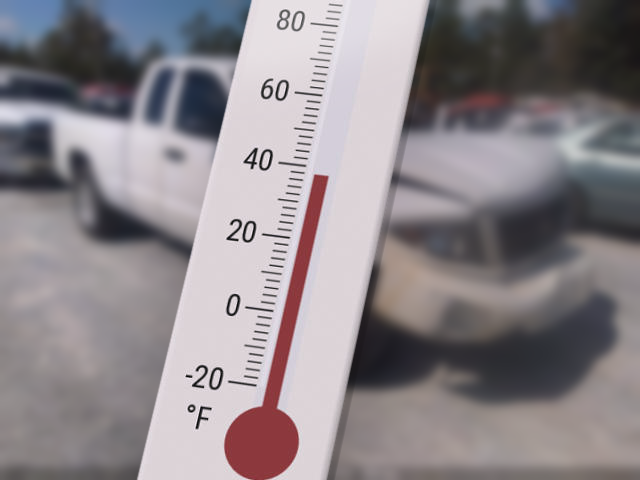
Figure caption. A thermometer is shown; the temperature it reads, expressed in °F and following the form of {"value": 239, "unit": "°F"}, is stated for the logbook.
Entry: {"value": 38, "unit": "°F"}
